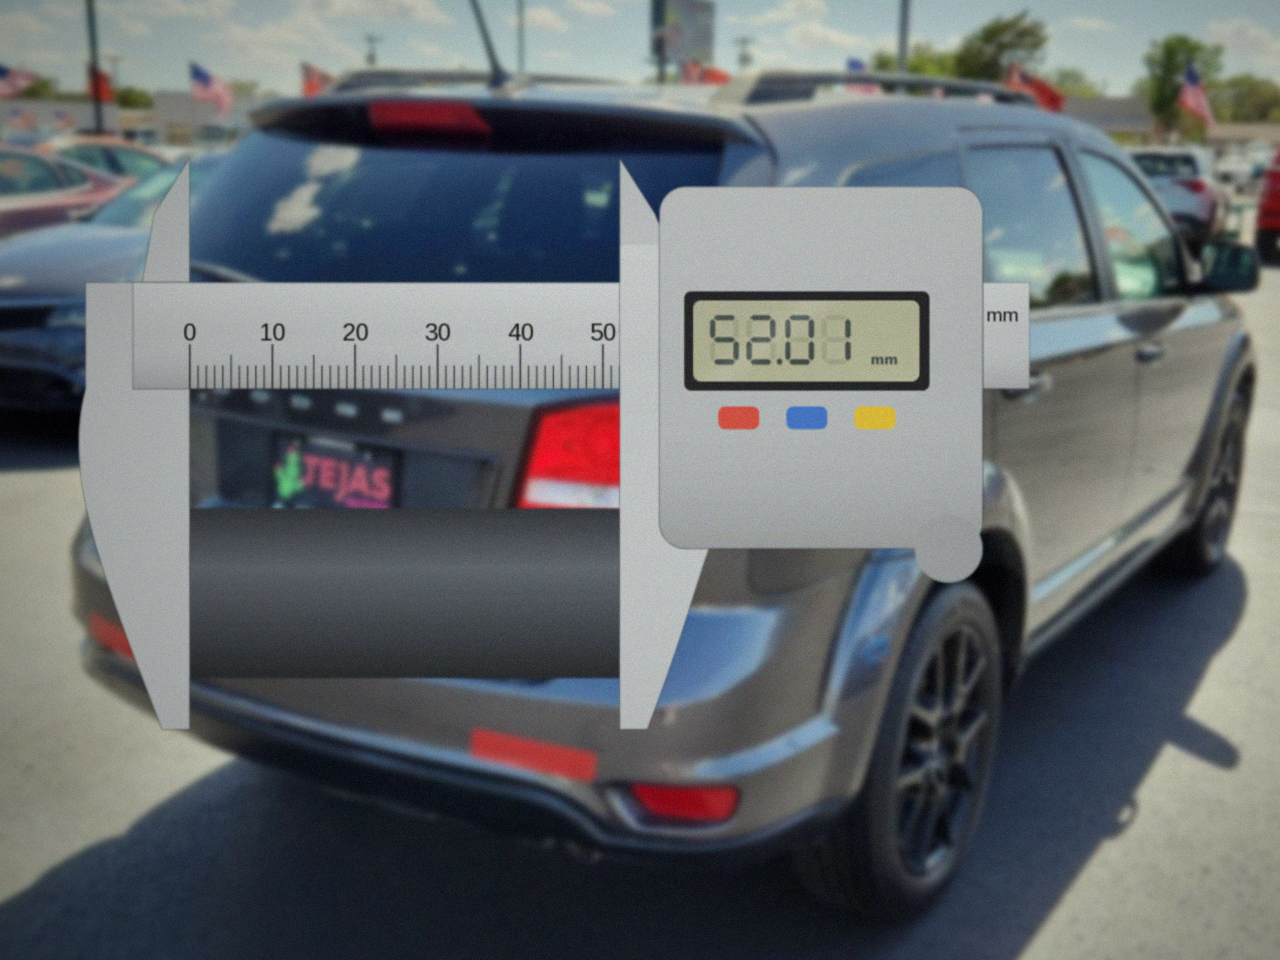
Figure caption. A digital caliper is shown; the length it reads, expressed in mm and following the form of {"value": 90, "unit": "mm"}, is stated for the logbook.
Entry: {"value": 52.01, "unit": "mm"}
